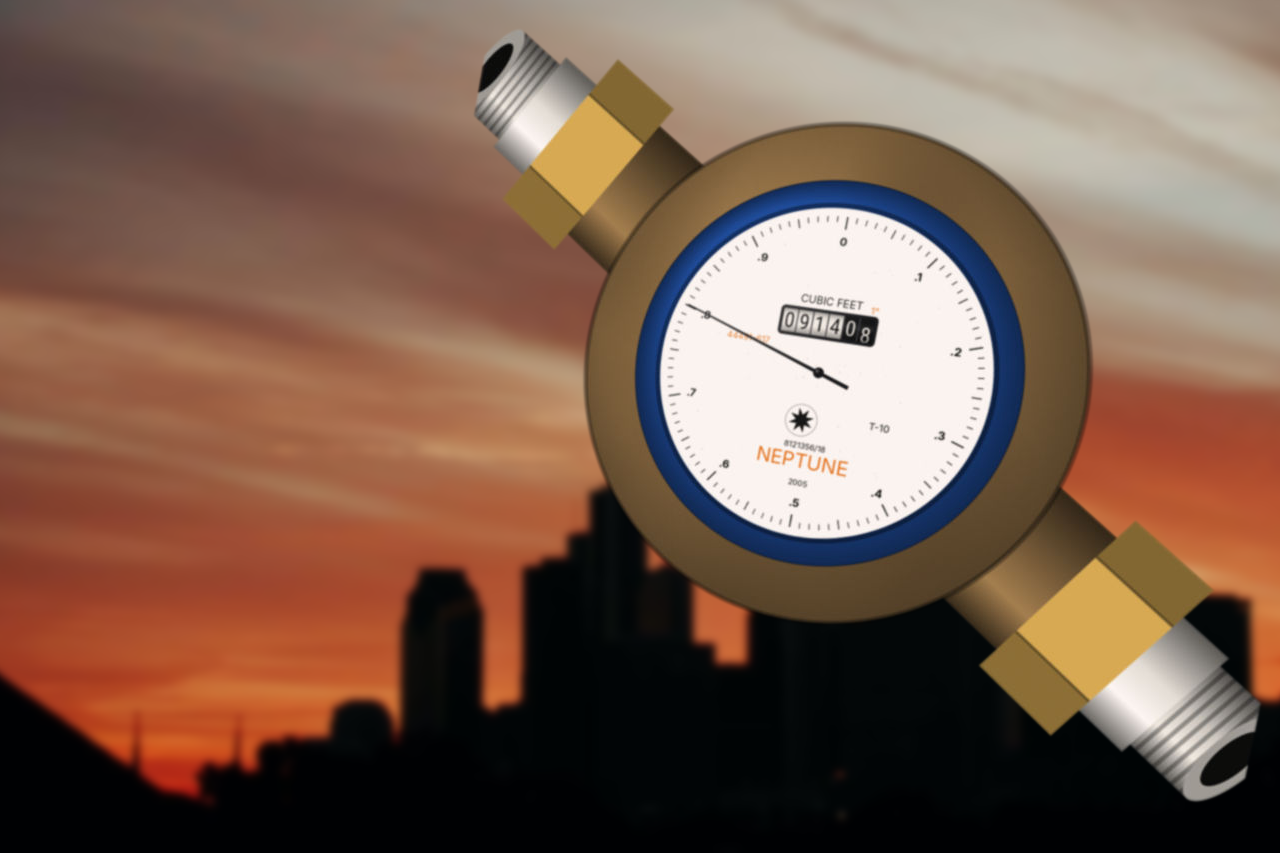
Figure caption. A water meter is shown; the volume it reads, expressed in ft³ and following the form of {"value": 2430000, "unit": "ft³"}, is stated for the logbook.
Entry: {"value": 91407.80, "unit": "ft³"}
